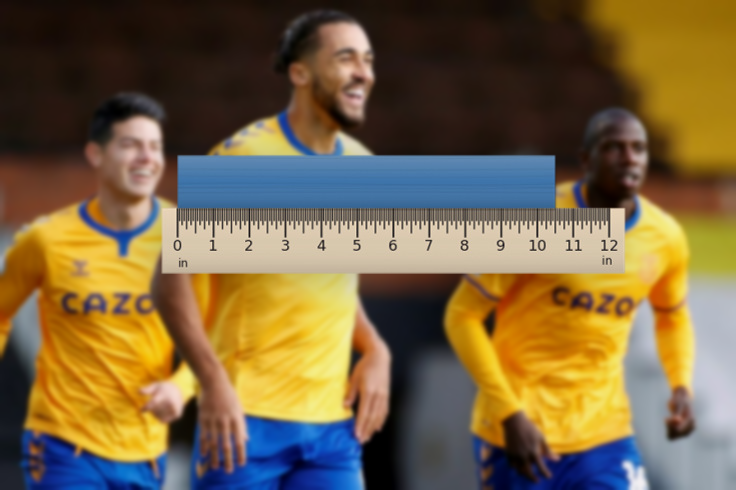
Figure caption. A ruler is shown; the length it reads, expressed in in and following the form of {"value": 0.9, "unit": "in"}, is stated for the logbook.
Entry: {"value": 10.5, "unit": "in"}
